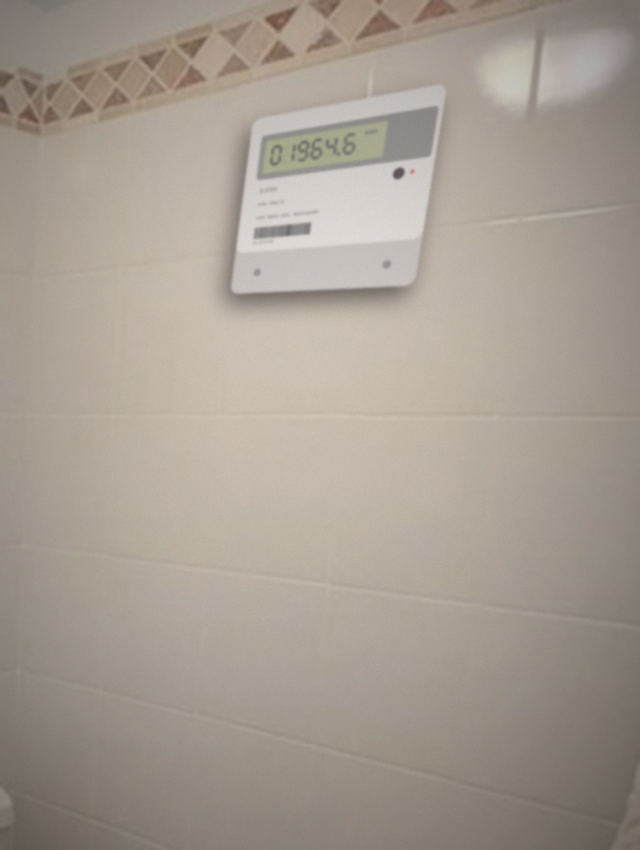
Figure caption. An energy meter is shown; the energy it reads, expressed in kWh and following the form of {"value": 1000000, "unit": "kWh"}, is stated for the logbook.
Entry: {"value": 1964.6, "unit": "kWh"}
